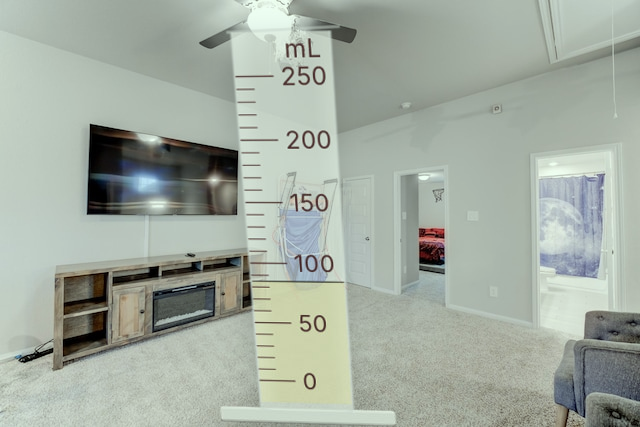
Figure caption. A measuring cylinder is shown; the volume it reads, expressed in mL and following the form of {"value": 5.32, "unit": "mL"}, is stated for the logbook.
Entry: {"value": 85, "unit": "mL"}
